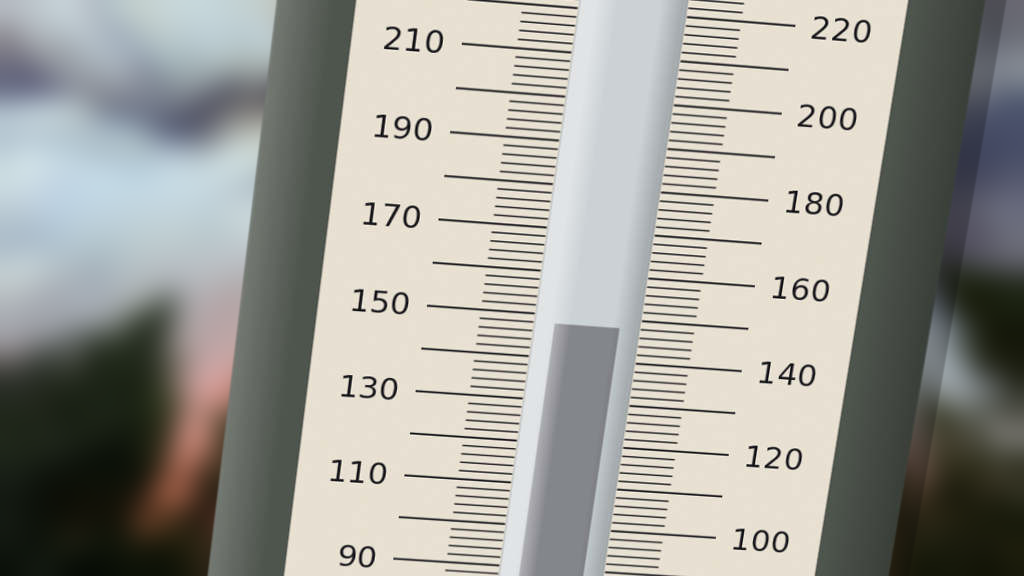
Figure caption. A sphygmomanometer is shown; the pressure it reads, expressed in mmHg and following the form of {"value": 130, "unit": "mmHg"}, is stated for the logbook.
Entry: {"value": 148, "unit": "mmHg"}
